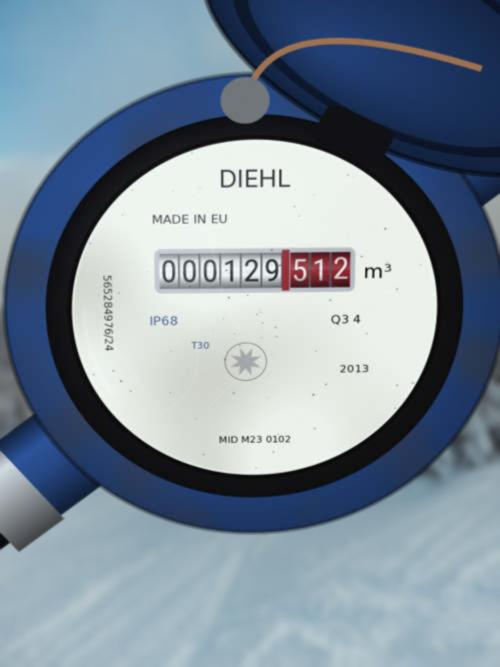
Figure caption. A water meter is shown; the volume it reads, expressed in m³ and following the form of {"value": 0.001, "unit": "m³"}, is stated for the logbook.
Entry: {"value": 129.512, "unit": "m³"}
